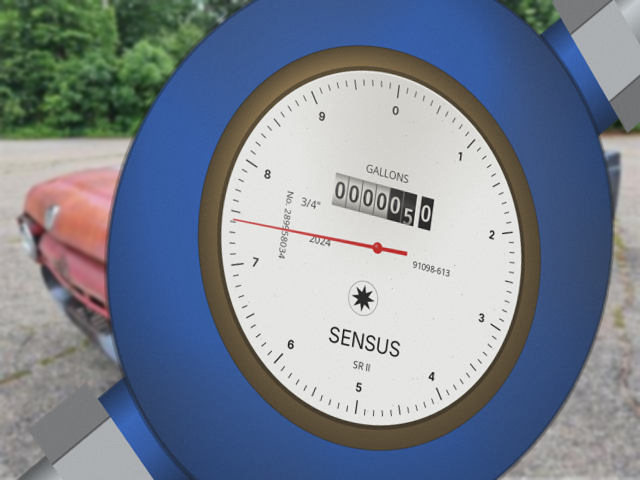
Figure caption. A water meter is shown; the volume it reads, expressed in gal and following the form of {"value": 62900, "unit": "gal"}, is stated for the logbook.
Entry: {"value": 47.4, "unit": "gal"}
